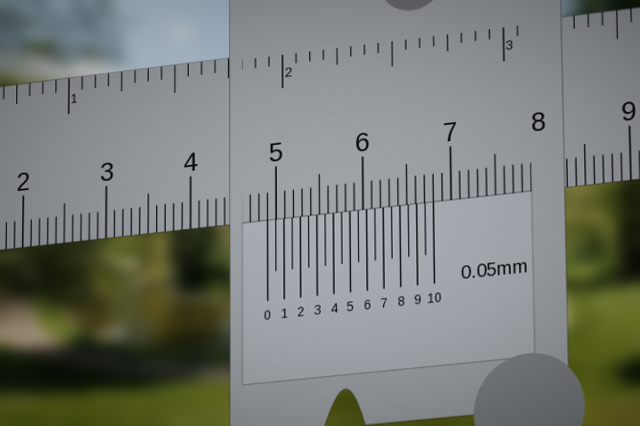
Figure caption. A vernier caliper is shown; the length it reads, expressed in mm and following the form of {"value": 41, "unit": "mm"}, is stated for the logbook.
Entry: {"value": 49.0, "unit": "mm"}
